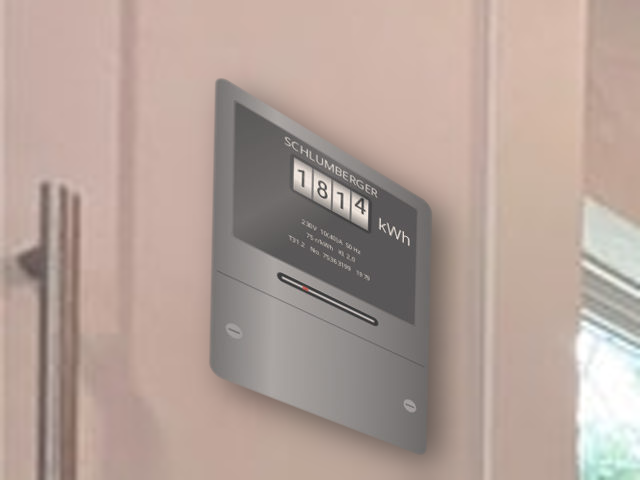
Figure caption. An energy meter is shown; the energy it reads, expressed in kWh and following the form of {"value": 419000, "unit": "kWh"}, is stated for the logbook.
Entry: {"value": 1814, "unit": "kWh"}
